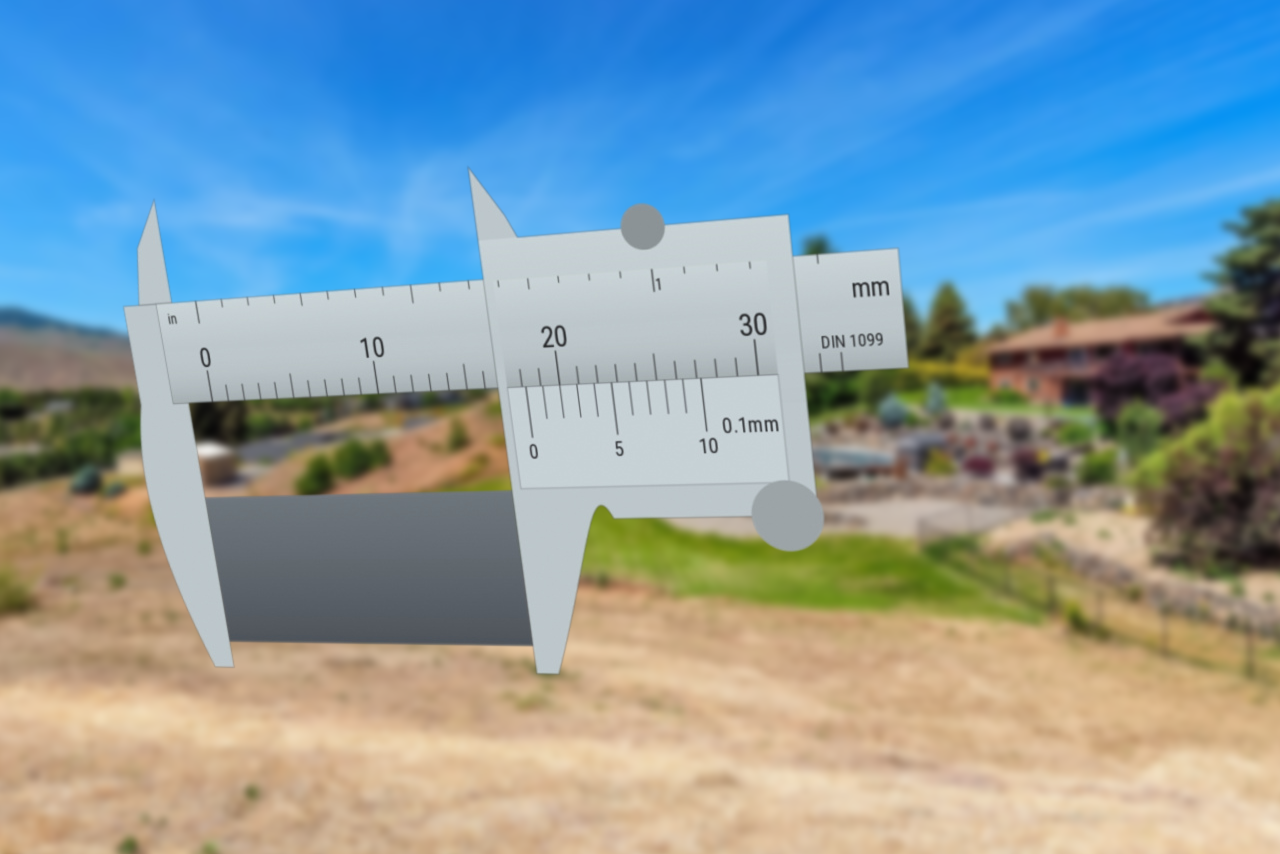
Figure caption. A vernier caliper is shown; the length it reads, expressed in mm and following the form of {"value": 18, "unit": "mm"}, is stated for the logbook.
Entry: {"value": 18.2, "unit": "mm"}
